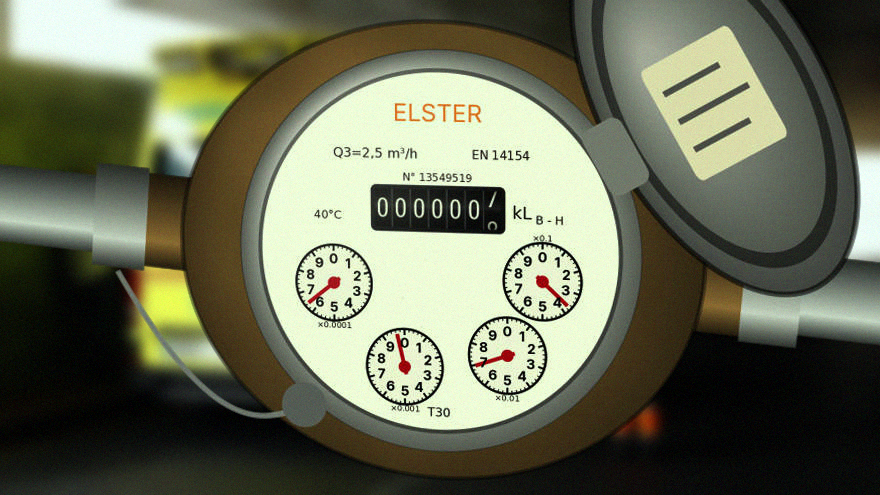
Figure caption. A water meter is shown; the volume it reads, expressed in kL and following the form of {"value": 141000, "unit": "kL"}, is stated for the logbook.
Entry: {"value": 7.3696, "unit": "kL"}
